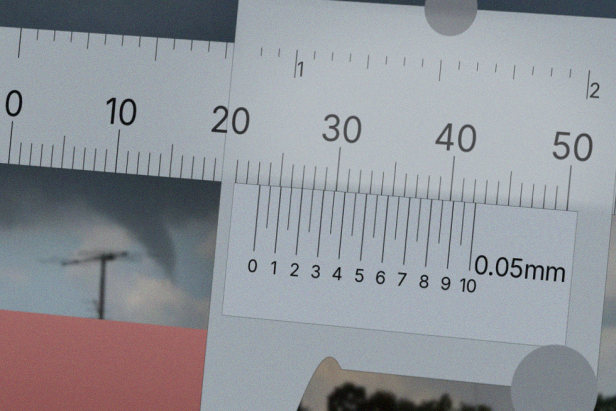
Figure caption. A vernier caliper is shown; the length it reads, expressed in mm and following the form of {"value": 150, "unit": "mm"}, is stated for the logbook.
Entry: {"value": 23.2, "unit": "mm"}
